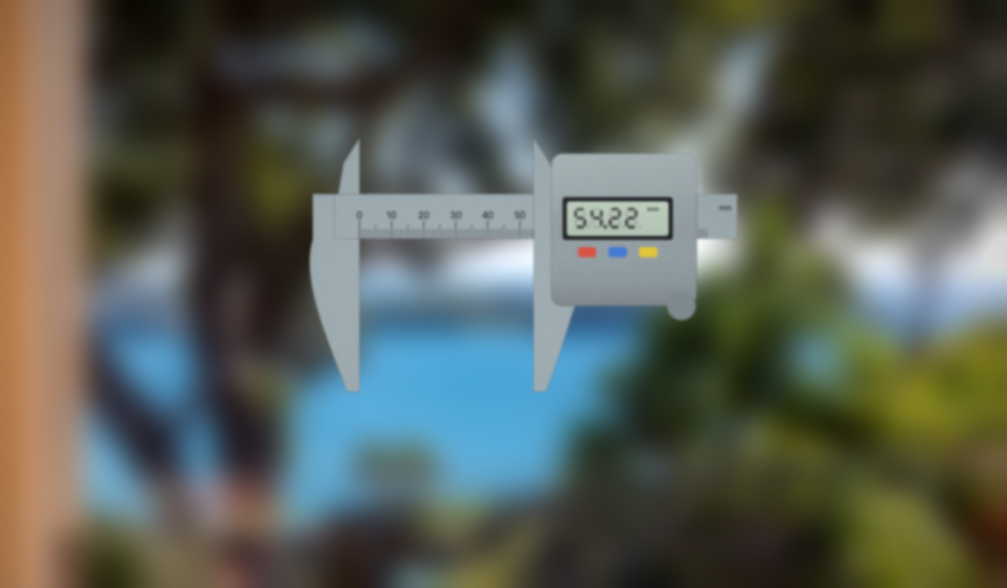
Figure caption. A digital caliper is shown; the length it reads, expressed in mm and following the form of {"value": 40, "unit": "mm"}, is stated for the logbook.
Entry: {"value": 54.22, "unit": "mm"}
